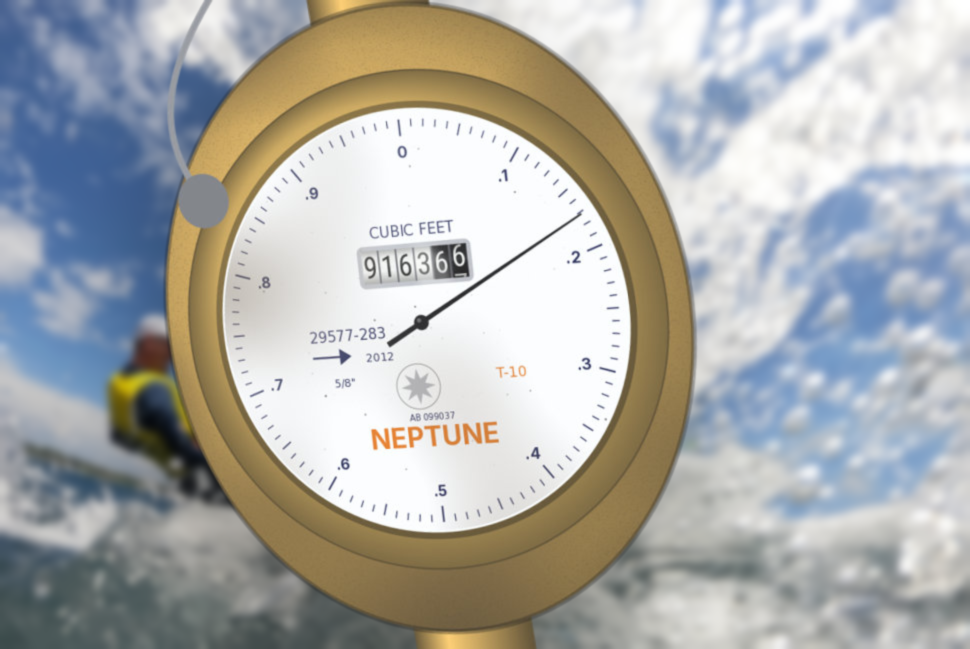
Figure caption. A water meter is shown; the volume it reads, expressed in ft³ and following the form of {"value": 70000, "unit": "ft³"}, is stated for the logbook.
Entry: {"value": 916366.17, "unit": "ft³"}
